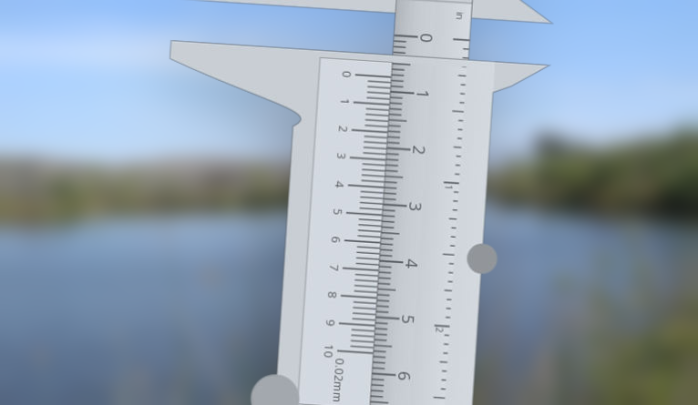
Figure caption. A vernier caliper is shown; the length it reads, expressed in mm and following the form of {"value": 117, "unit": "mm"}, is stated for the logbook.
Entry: {"value": 7.4, "unit": "mm"}
